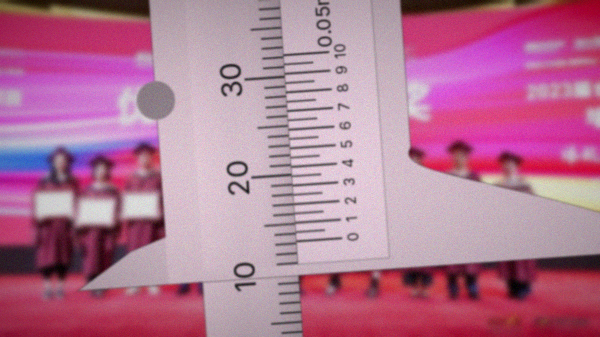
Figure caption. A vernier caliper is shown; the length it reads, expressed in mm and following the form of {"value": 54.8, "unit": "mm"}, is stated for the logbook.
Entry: {"value": 13.2, "unit": "mm"}
